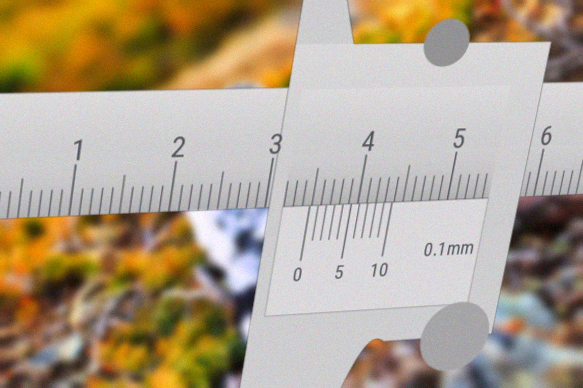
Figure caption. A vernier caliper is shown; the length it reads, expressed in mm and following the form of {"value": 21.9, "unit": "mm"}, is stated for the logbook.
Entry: {"value": 34.8, "unit": "mm"}
